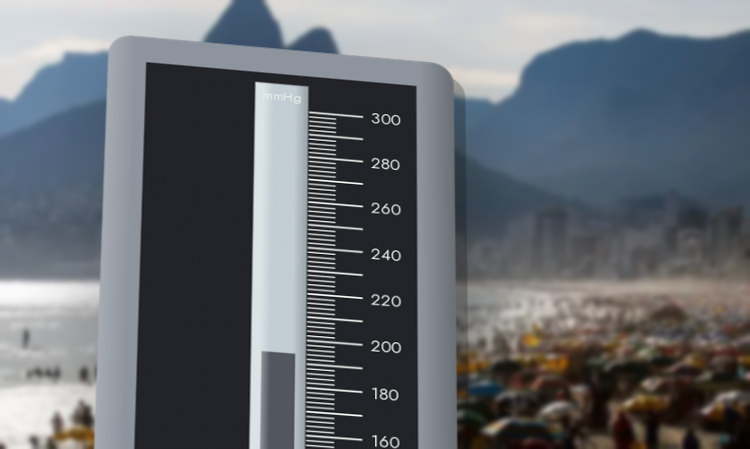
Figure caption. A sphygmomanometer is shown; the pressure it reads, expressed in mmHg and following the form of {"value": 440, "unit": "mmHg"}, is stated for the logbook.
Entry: {"value": 194, "unit": "mmHg"}
